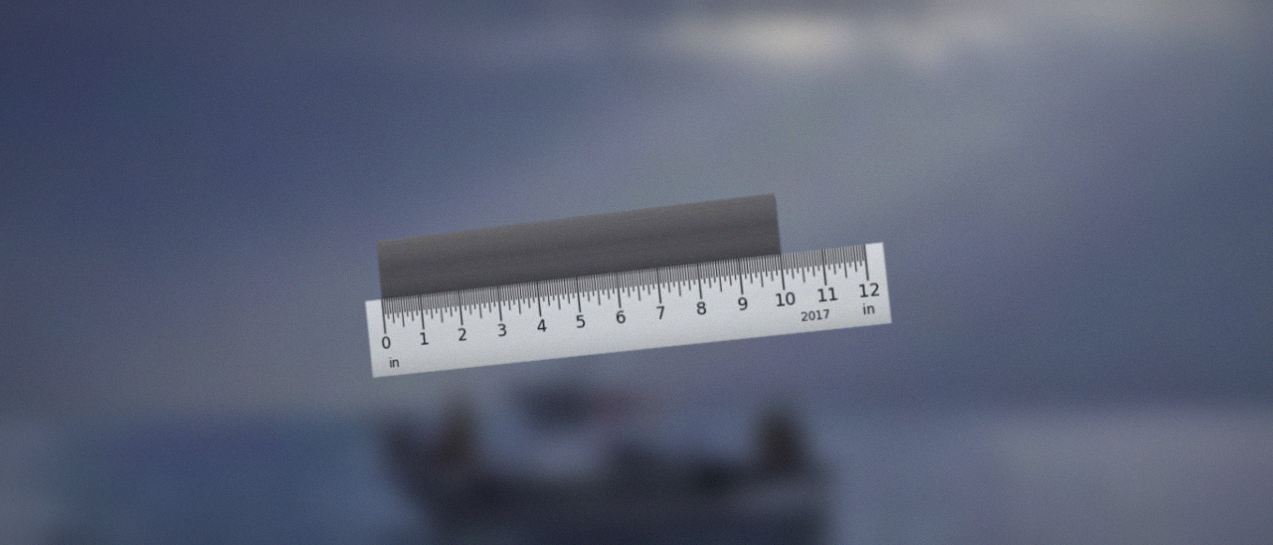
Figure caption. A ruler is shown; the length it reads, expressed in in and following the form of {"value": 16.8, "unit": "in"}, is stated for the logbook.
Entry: {"value": 10, "unit": "in"}
